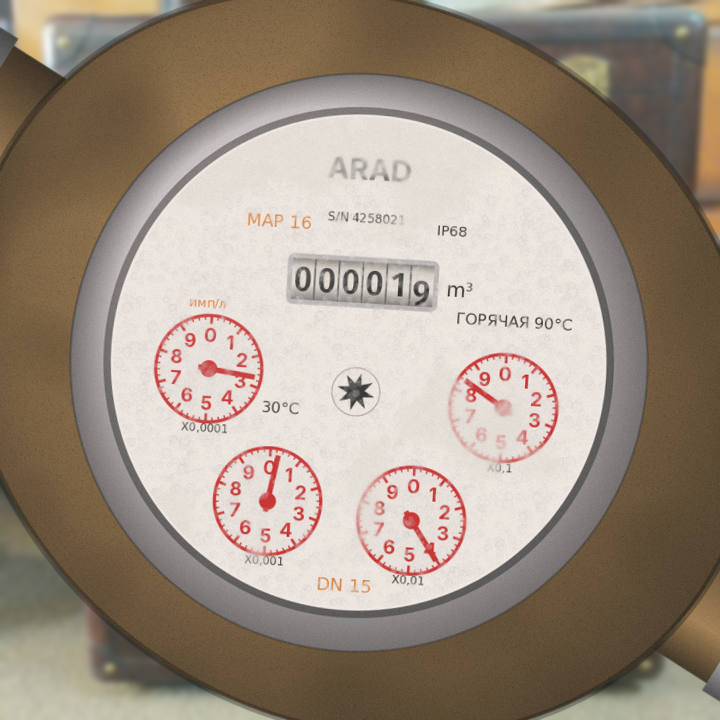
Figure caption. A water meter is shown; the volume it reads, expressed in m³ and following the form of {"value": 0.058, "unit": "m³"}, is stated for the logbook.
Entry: {"value": 18.8402, "unit": "m³"}
